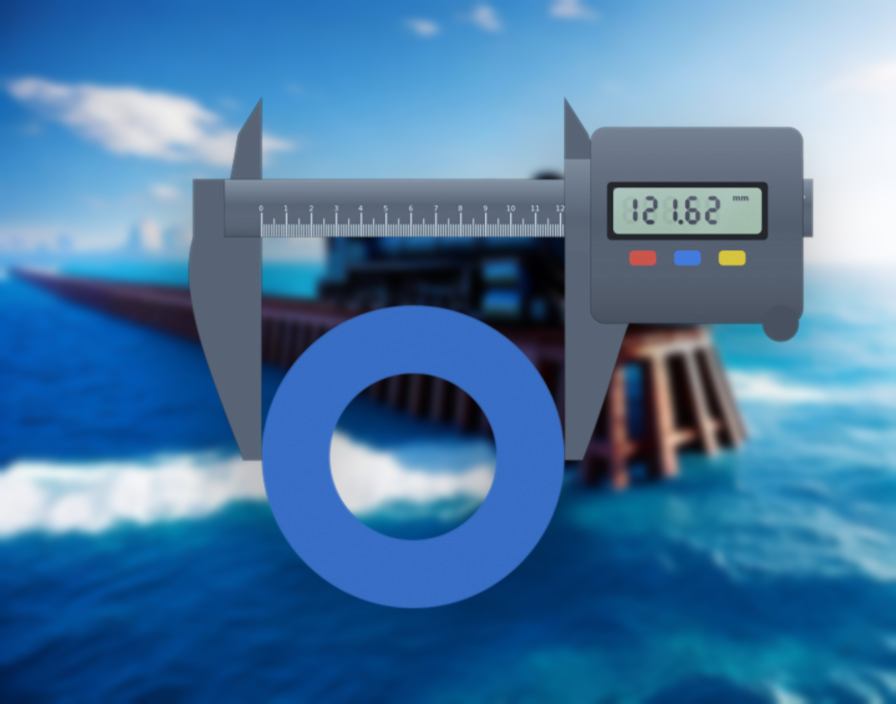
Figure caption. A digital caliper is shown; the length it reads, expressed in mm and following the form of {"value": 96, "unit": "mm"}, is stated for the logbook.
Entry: {"value": 121.62, "unit": "mm"}
